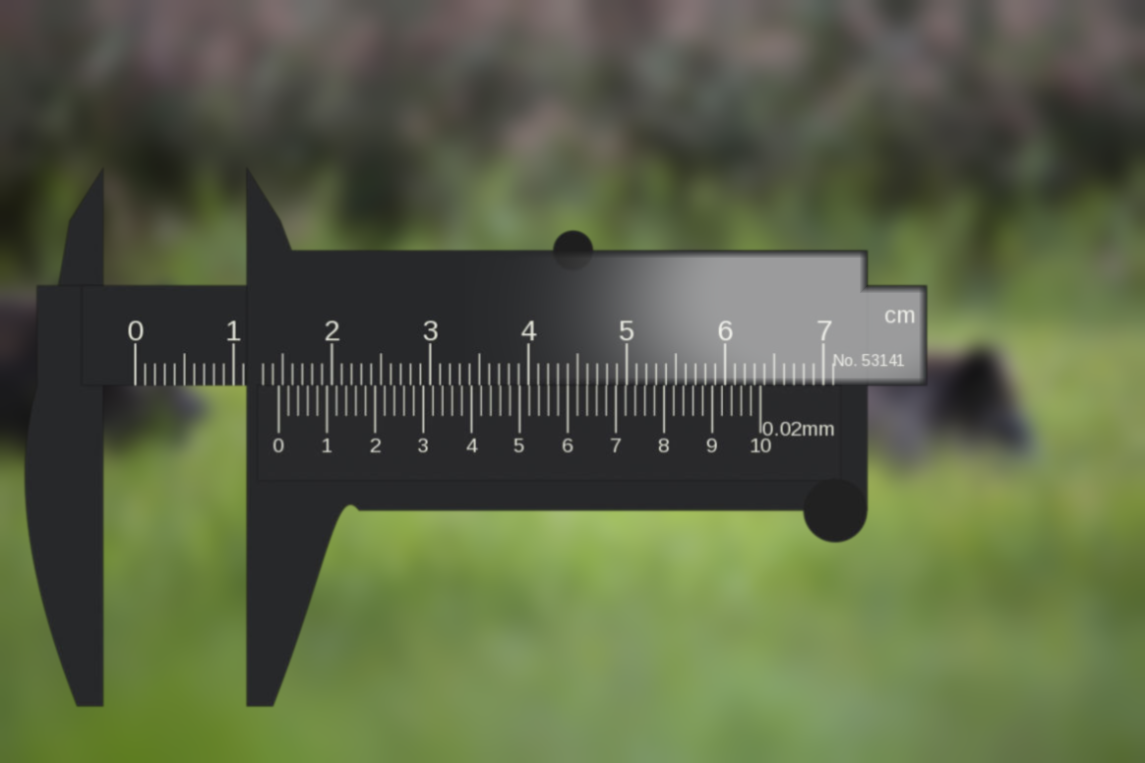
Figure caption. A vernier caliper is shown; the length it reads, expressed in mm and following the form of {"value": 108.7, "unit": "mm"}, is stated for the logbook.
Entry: {"value": 14.6, "unit": "mm"}
